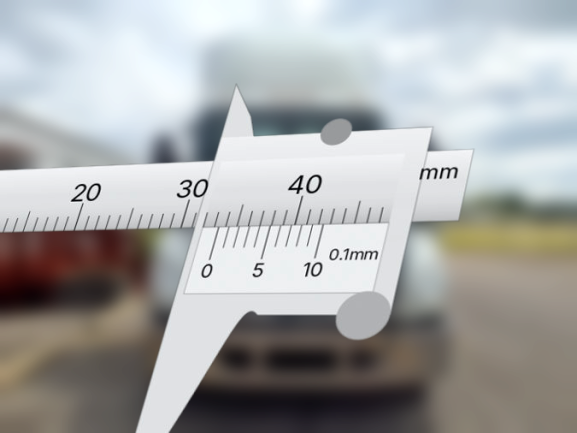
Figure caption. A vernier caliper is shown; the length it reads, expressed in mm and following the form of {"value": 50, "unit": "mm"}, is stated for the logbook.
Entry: {"value": 33.4, "unit": "mm"}
